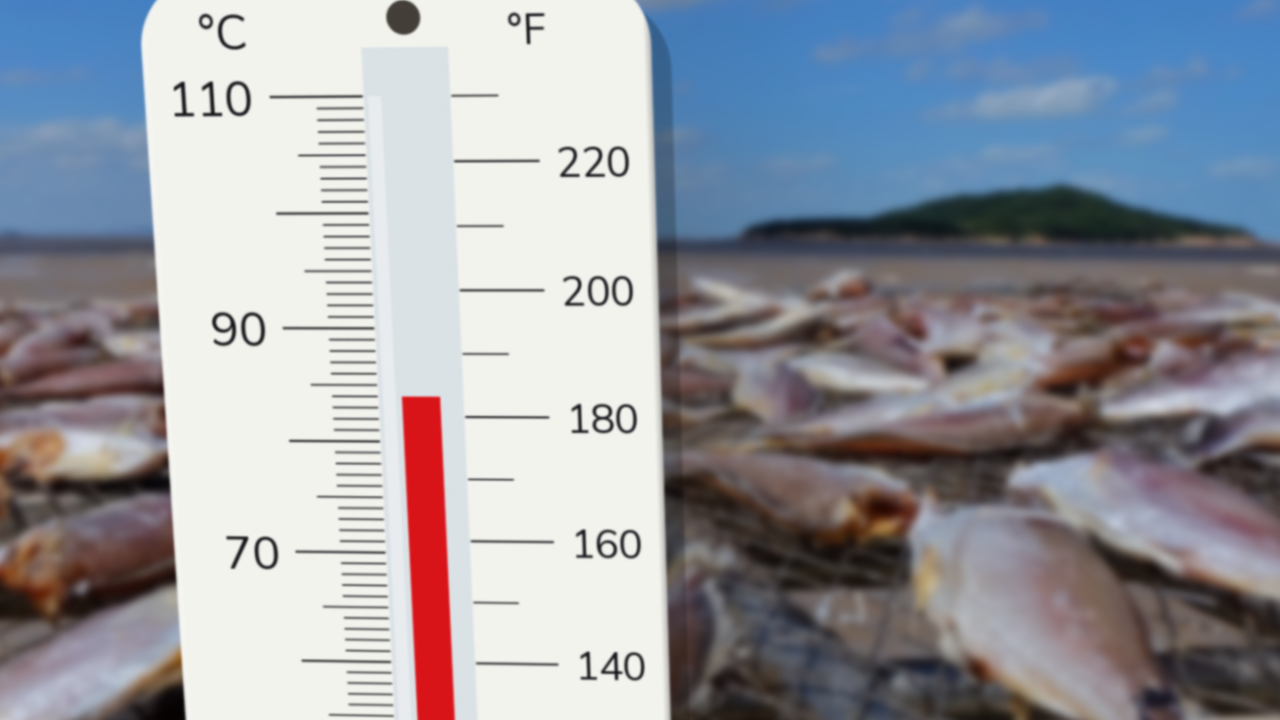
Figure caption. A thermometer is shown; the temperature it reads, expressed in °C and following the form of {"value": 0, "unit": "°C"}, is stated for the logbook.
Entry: {"value": 84, "unit": "°C"}
